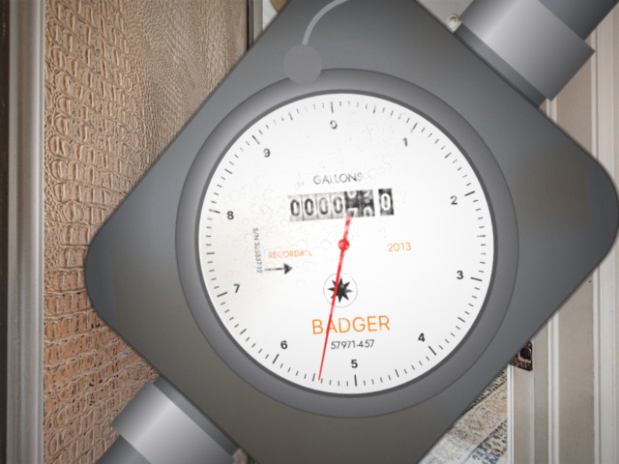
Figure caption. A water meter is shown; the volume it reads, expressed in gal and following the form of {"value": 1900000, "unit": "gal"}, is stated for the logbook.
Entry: {"value": 695.4, "unit": "gal"}
